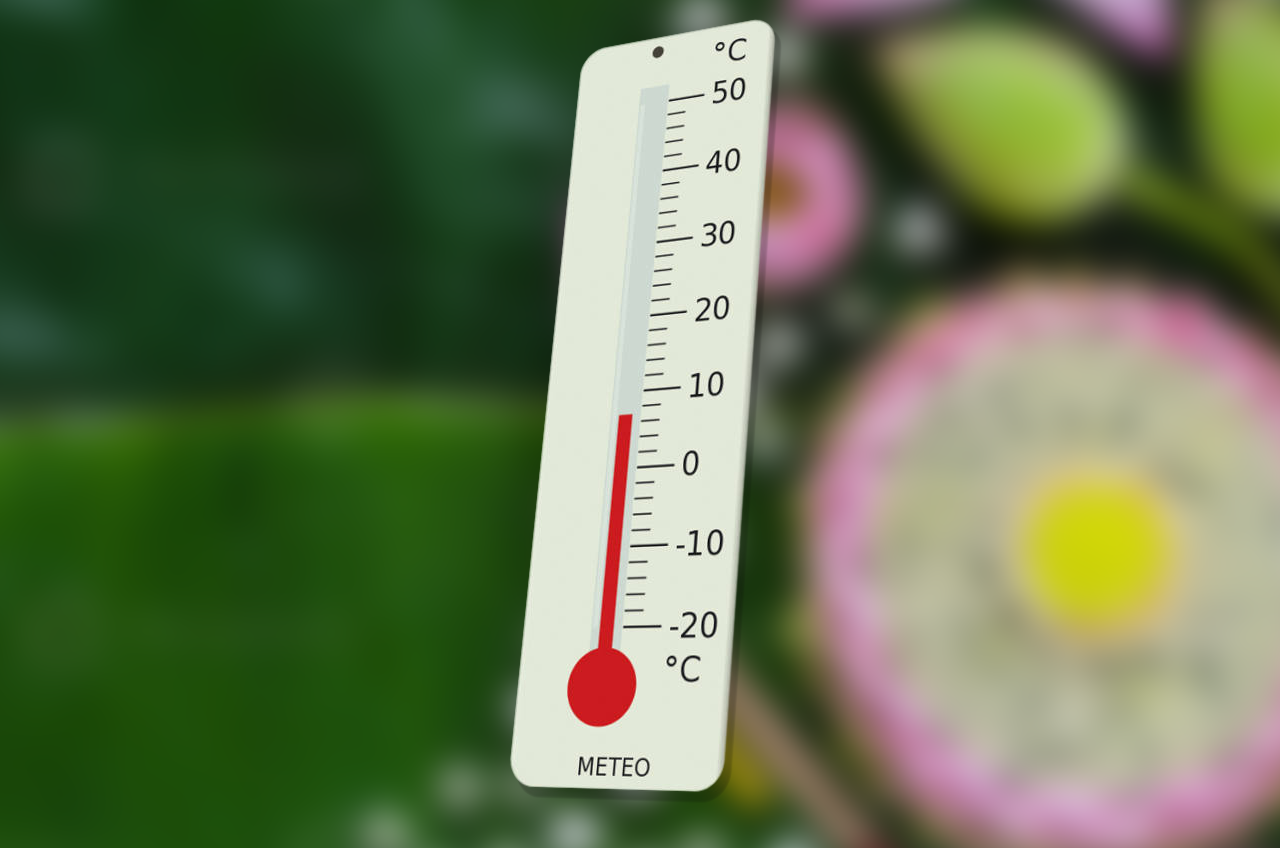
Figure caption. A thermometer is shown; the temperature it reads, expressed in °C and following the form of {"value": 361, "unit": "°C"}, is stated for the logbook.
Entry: {"value": 7, "unit": "°C"}
